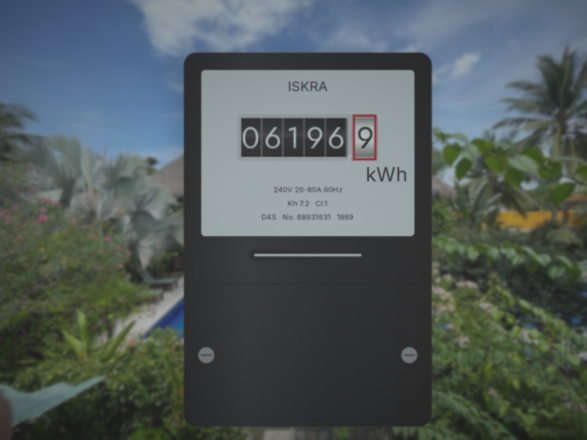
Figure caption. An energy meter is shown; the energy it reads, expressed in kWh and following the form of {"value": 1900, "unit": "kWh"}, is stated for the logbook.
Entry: {"value": 6196.9, "unit": "kWh"}
